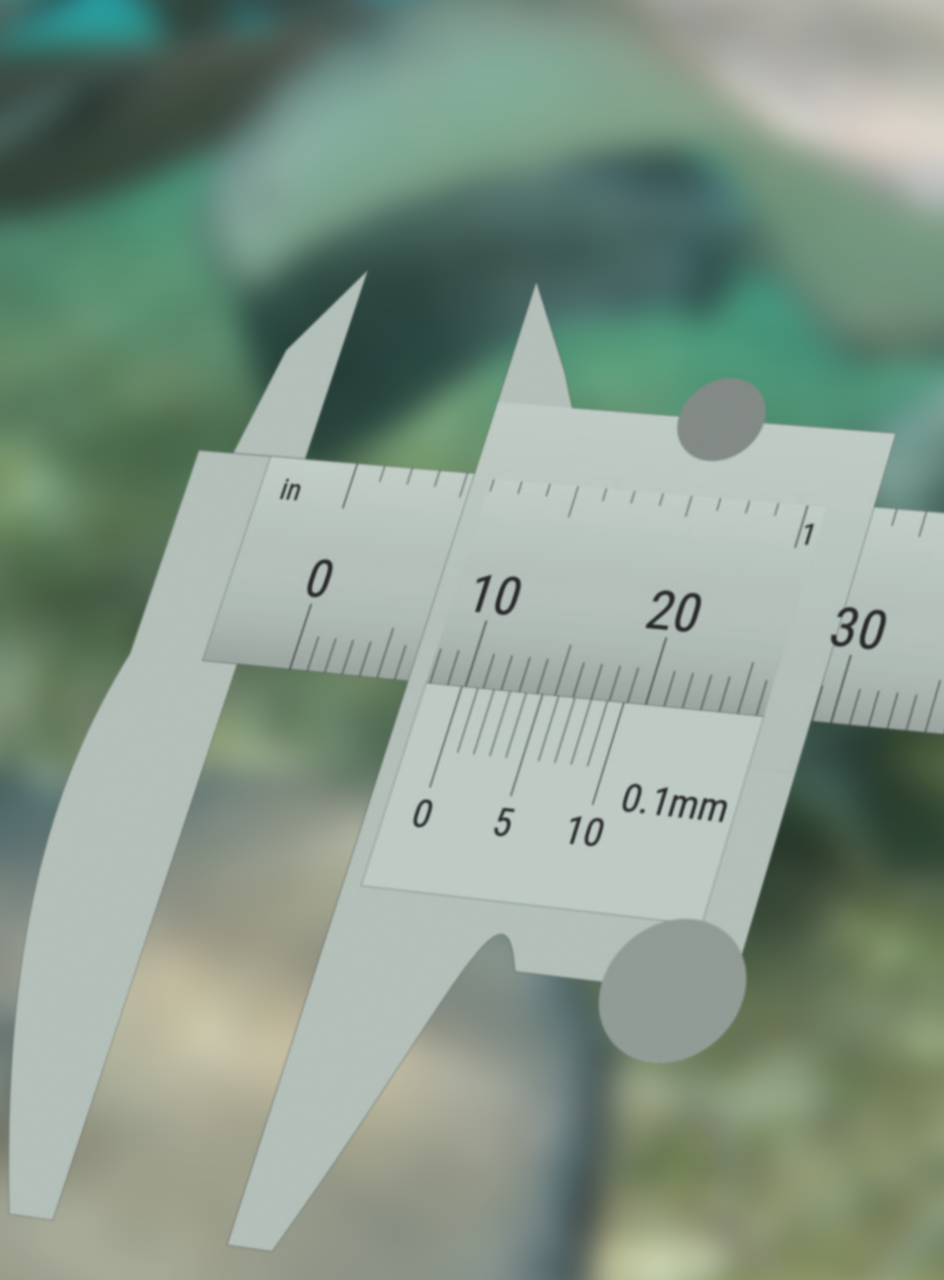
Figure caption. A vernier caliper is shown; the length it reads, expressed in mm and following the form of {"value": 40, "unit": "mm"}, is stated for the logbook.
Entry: {"value": 9.8, "unit": "mm"}
